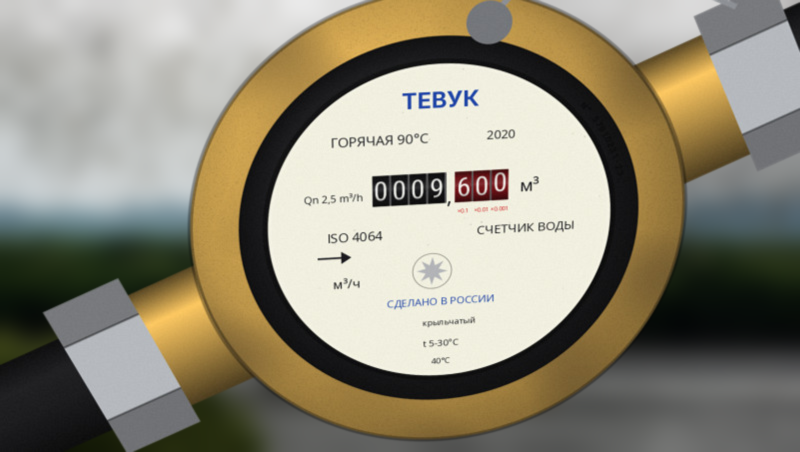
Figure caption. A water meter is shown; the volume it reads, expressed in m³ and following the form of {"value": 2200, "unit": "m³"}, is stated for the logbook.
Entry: {"value": 9.600, "unit": "m³"}
